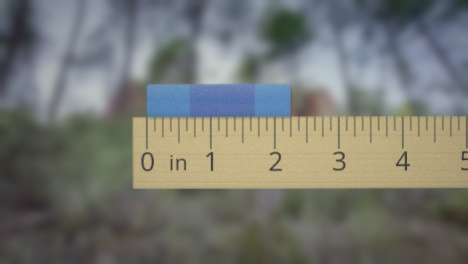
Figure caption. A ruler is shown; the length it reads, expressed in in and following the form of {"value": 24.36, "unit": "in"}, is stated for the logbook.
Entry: {"value": 2.25, "unit": "in"}
